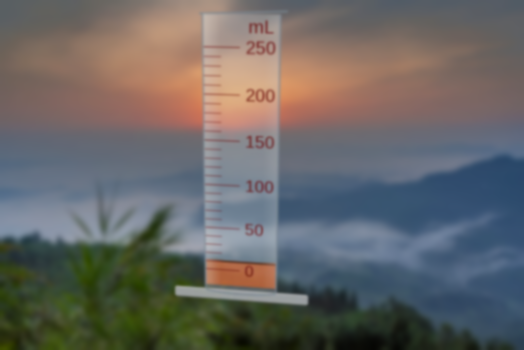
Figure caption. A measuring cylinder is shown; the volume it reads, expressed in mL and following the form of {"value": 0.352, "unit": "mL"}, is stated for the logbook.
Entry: {"value": 10, "unit": "mL"}
